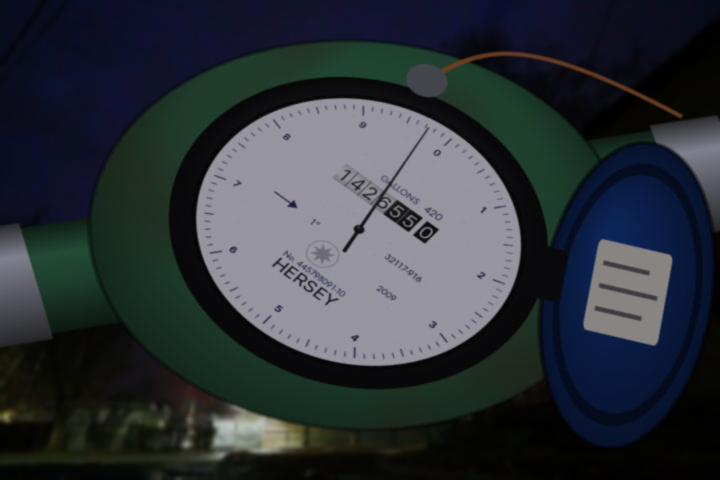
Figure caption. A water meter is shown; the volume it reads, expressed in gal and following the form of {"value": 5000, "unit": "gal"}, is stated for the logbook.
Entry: {"value": 1426549.7, "unit": "gal"}
